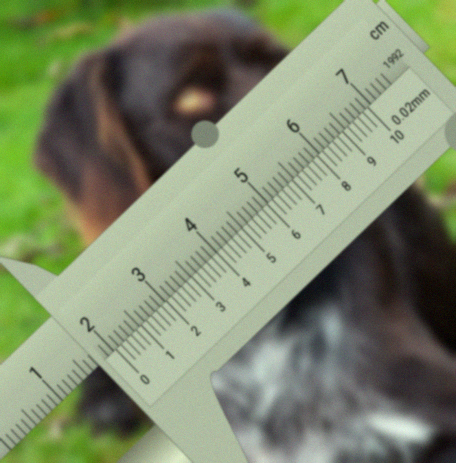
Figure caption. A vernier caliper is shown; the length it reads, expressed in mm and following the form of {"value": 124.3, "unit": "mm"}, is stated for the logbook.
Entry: {"value": 20.4, "unit": "mm"}
